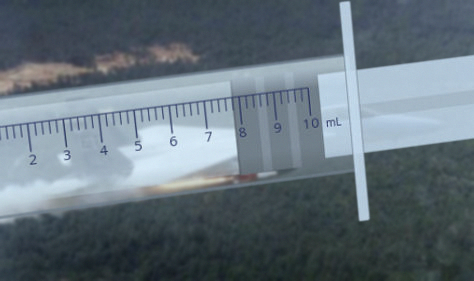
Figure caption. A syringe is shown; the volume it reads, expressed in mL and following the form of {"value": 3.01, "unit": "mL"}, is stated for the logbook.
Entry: {"value": 7.8, "unit": "mL"}
